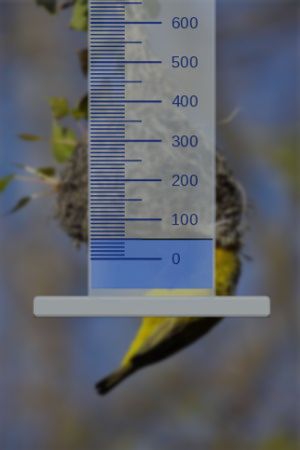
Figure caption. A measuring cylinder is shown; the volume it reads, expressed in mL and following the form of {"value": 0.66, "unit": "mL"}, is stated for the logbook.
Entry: {"value": 50, "unit": "mL"}
